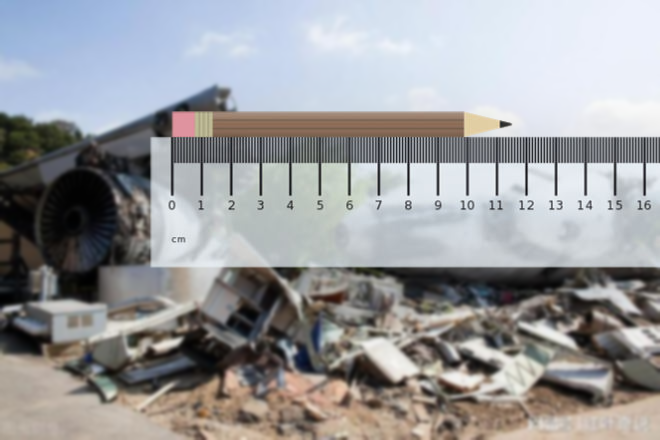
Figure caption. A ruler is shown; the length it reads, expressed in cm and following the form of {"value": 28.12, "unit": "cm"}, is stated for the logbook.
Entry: {"value": 11.5, "unit": "cm"}
